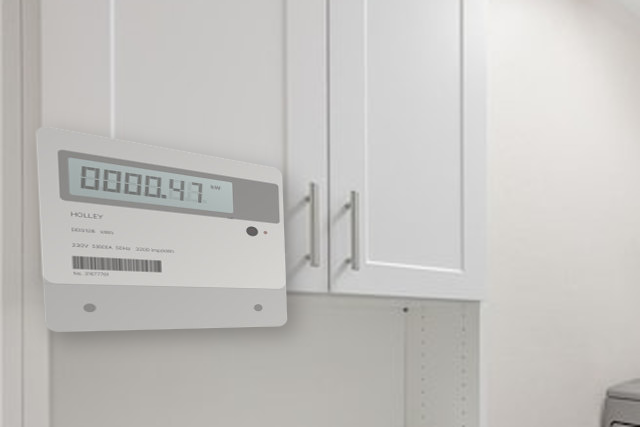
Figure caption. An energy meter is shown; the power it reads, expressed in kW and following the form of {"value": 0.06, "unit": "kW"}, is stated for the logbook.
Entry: {"value": 0.47, "unit": "kW"}
